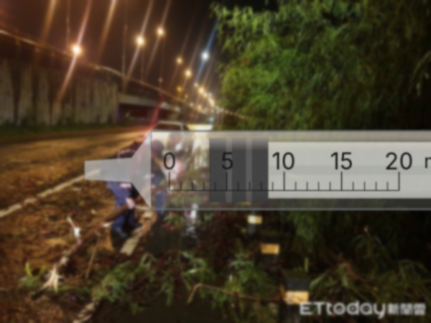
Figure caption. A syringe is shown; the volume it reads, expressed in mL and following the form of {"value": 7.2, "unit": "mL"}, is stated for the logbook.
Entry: {"value": 3.5, "unit": "mL"}
